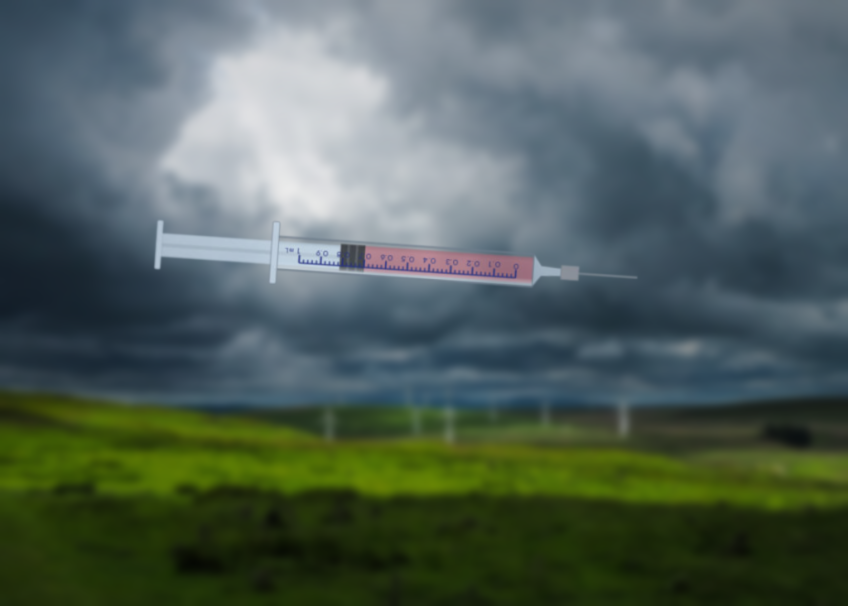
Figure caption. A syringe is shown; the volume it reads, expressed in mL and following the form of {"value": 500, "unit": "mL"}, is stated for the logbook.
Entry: {"value": 0.7, "unit": "mL"}
